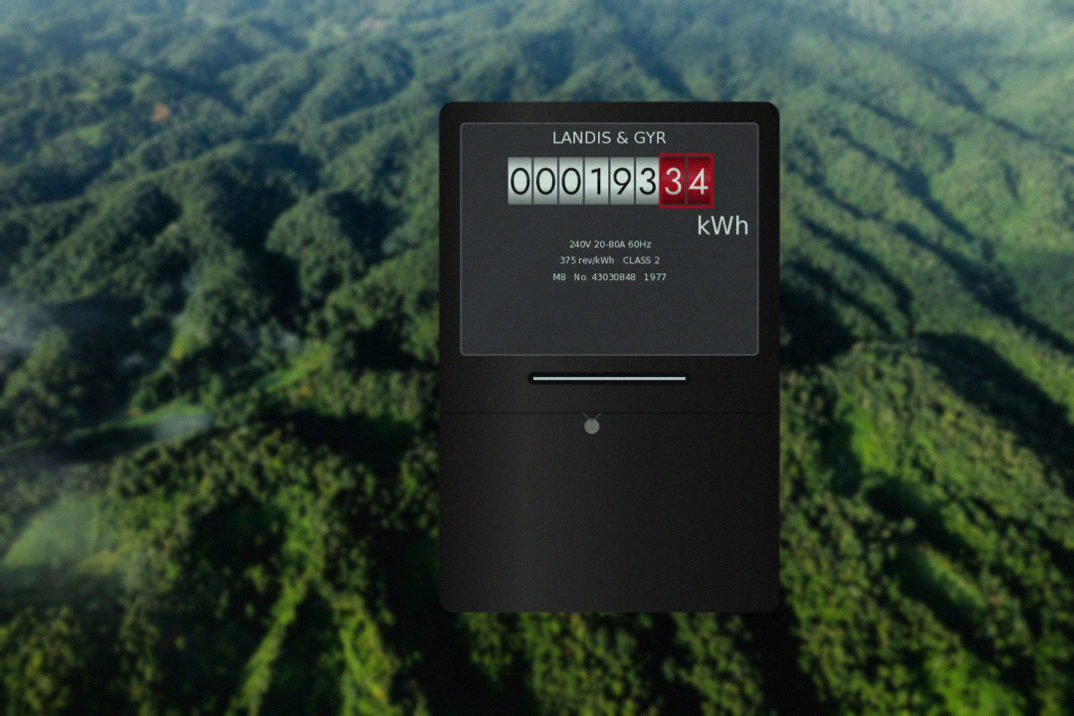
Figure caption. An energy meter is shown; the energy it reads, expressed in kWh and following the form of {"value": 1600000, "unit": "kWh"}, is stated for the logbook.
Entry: {"value": 193.34, "unit": "kWh"}
